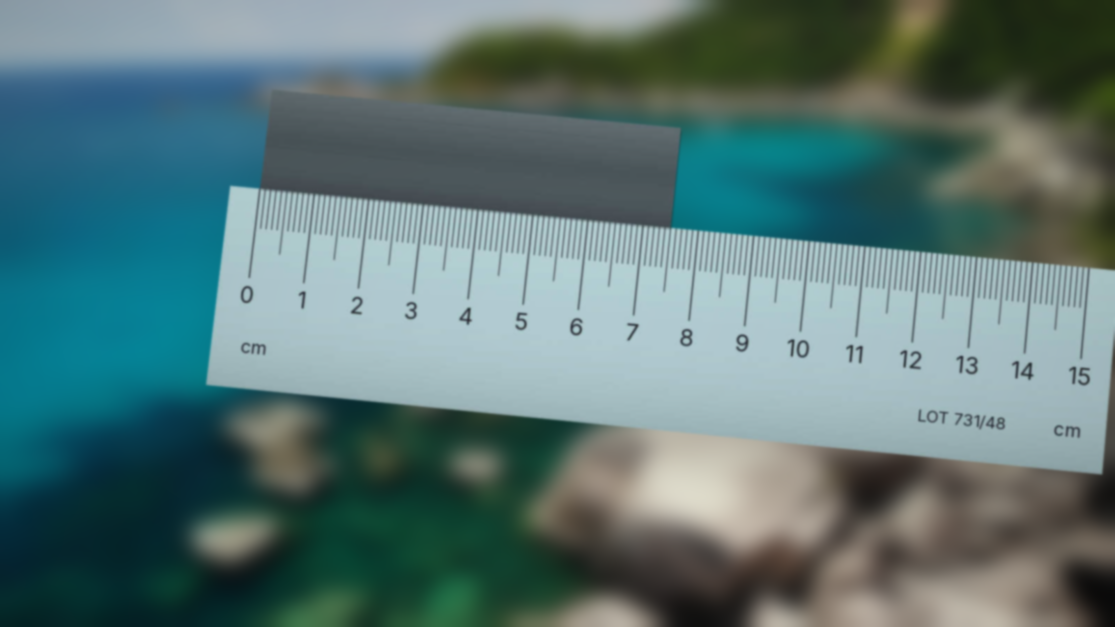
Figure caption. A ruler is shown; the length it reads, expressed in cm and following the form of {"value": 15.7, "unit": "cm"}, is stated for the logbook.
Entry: {"value": 7.5, "unit": "cm"}
